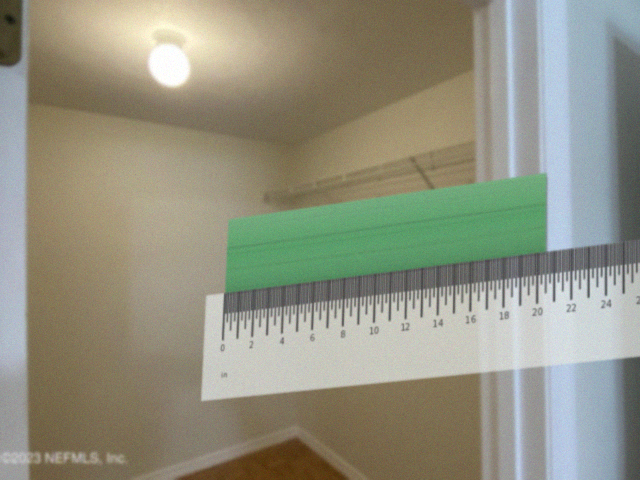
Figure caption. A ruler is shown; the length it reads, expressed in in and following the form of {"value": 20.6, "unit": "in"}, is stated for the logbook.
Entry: {"value": 20.5, "unit": "in"}
